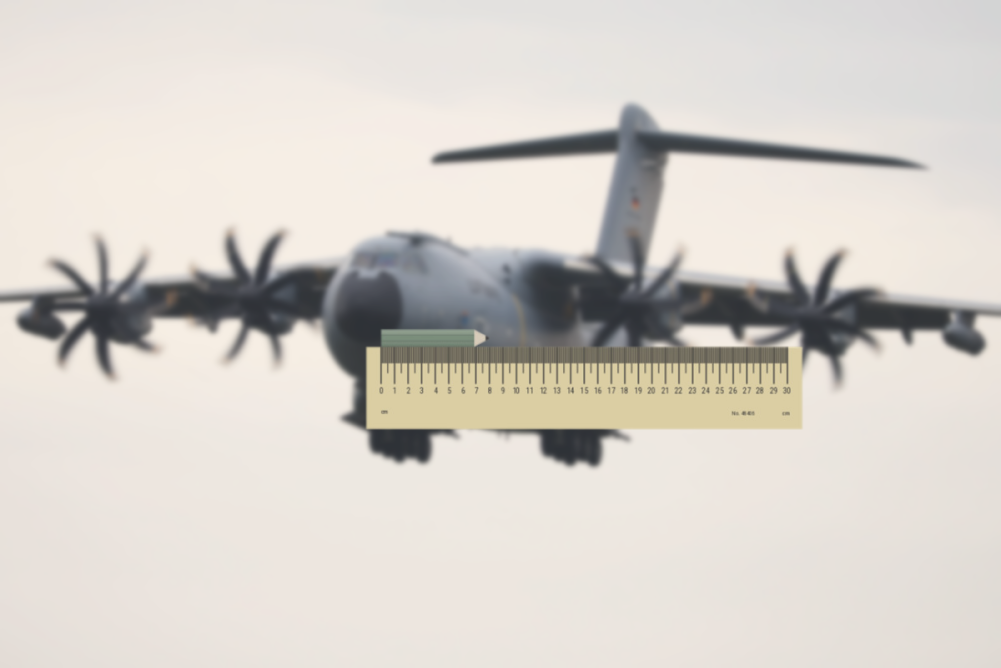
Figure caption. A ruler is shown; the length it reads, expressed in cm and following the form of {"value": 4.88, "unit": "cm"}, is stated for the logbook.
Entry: {"value": 8, "unit": "cm"}
